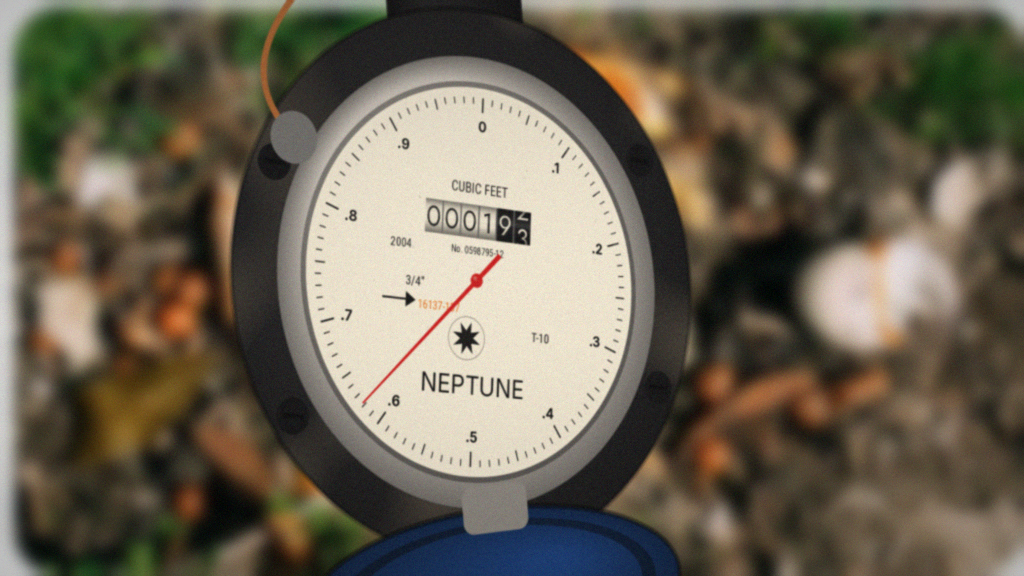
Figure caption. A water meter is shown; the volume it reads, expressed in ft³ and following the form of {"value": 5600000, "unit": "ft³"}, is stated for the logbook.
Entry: {"value": 192.62, "unit": "ft³"}
